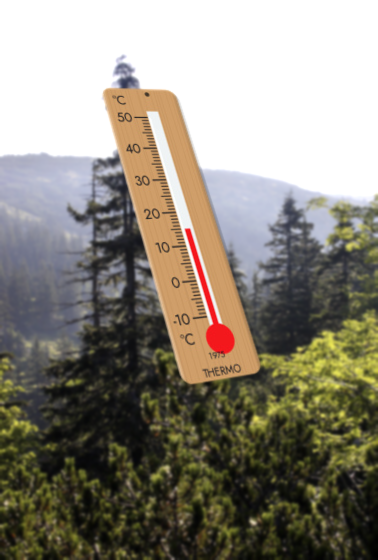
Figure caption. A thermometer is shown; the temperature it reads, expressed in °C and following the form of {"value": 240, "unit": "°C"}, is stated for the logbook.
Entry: {"value": 15, "unit": "°C"}
